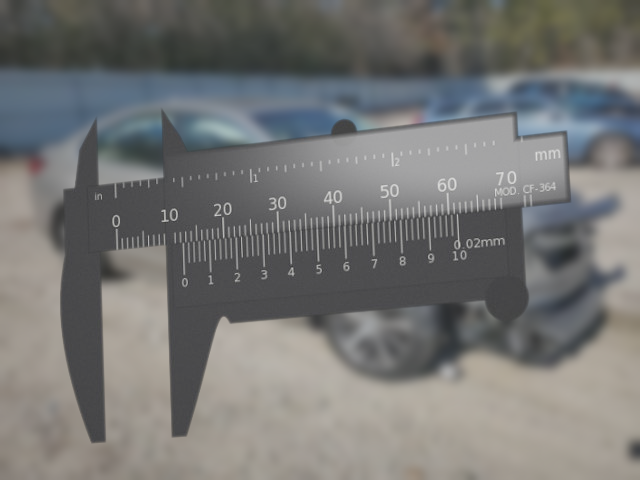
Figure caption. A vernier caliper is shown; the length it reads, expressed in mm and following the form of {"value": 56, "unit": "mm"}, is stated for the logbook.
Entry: {"value": 12.5, "unit": "mm"}
